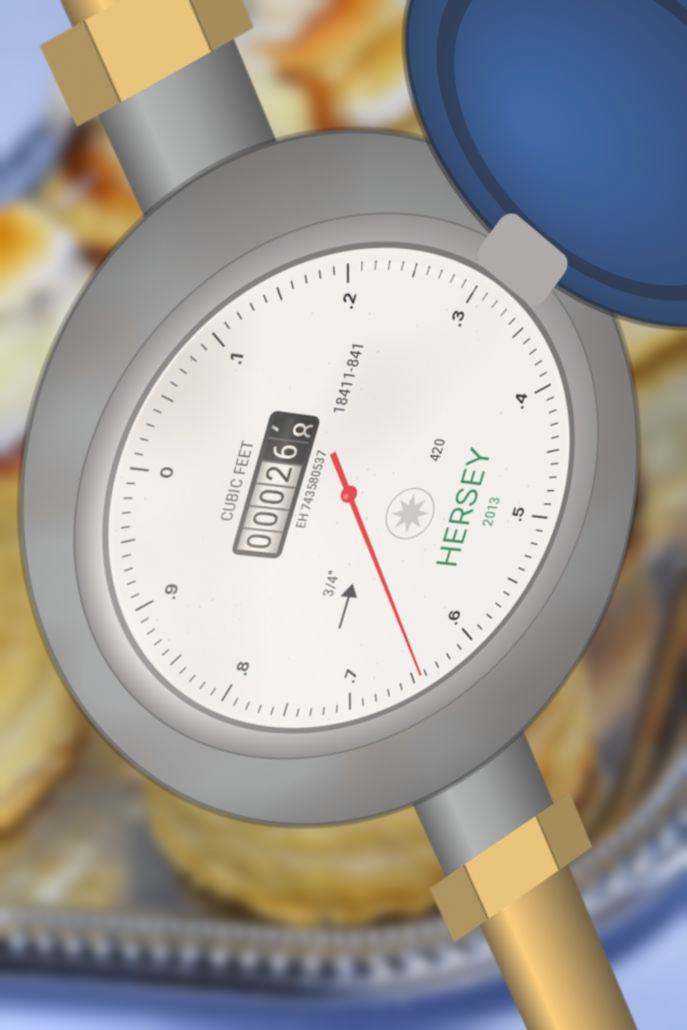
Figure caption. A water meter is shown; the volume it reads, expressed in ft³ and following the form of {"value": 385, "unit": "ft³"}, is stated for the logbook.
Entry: {"value": 267.64, "unit": "ft³"}
